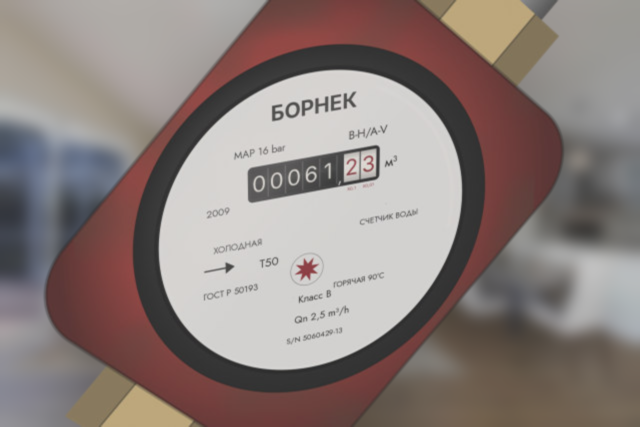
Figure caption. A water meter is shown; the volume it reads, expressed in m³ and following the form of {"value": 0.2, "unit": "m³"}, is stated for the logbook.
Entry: {"value": 61.23, "unit": "m³"}
